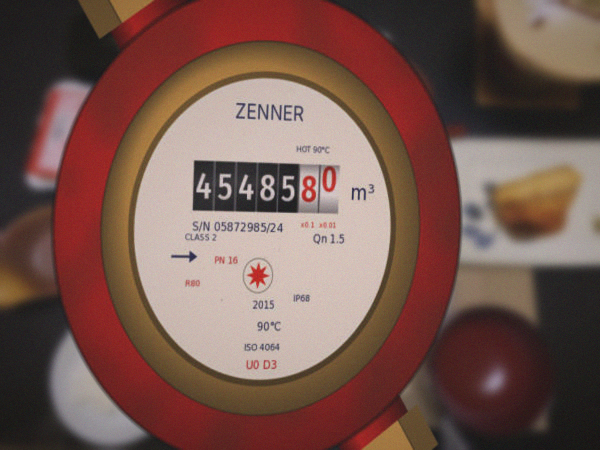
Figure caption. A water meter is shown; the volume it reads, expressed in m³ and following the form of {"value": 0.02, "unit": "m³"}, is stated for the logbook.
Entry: {"value": 45485.80, "unit": "m³"}
